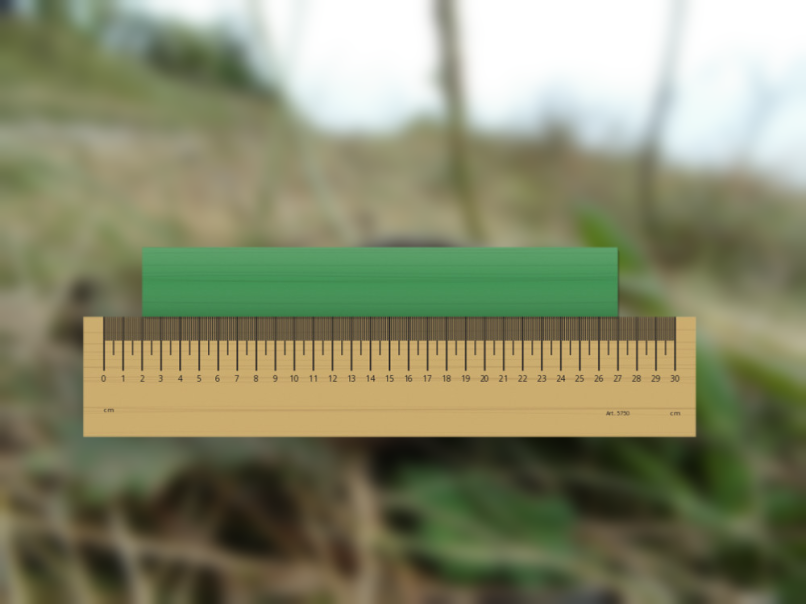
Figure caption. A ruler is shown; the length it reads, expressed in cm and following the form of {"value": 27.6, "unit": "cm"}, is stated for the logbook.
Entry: {"value": 25, "unit": "cm"}
